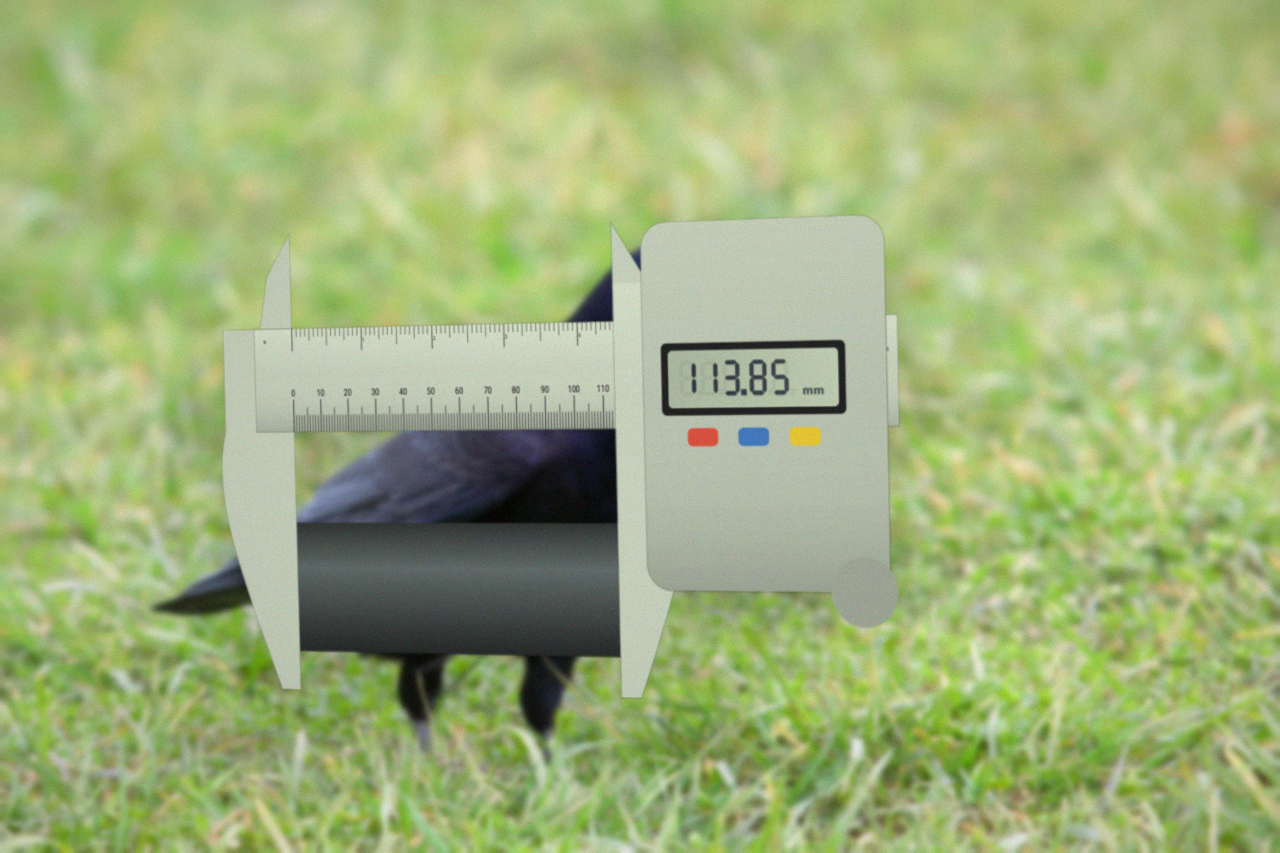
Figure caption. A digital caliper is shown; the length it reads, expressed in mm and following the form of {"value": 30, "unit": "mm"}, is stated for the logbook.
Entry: {"value": 113.85, "unit": "mm"}
